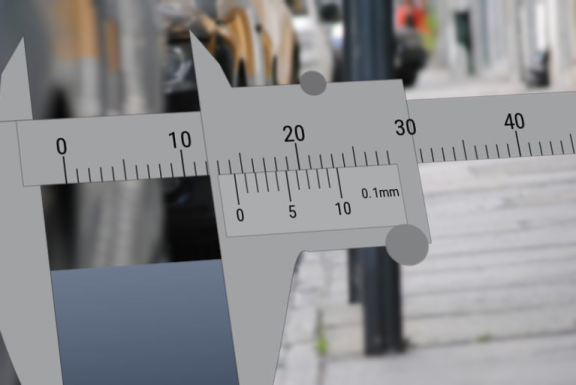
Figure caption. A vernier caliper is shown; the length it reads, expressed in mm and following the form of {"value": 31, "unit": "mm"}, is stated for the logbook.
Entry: {"value": 14.3, "unit": "mm"}
